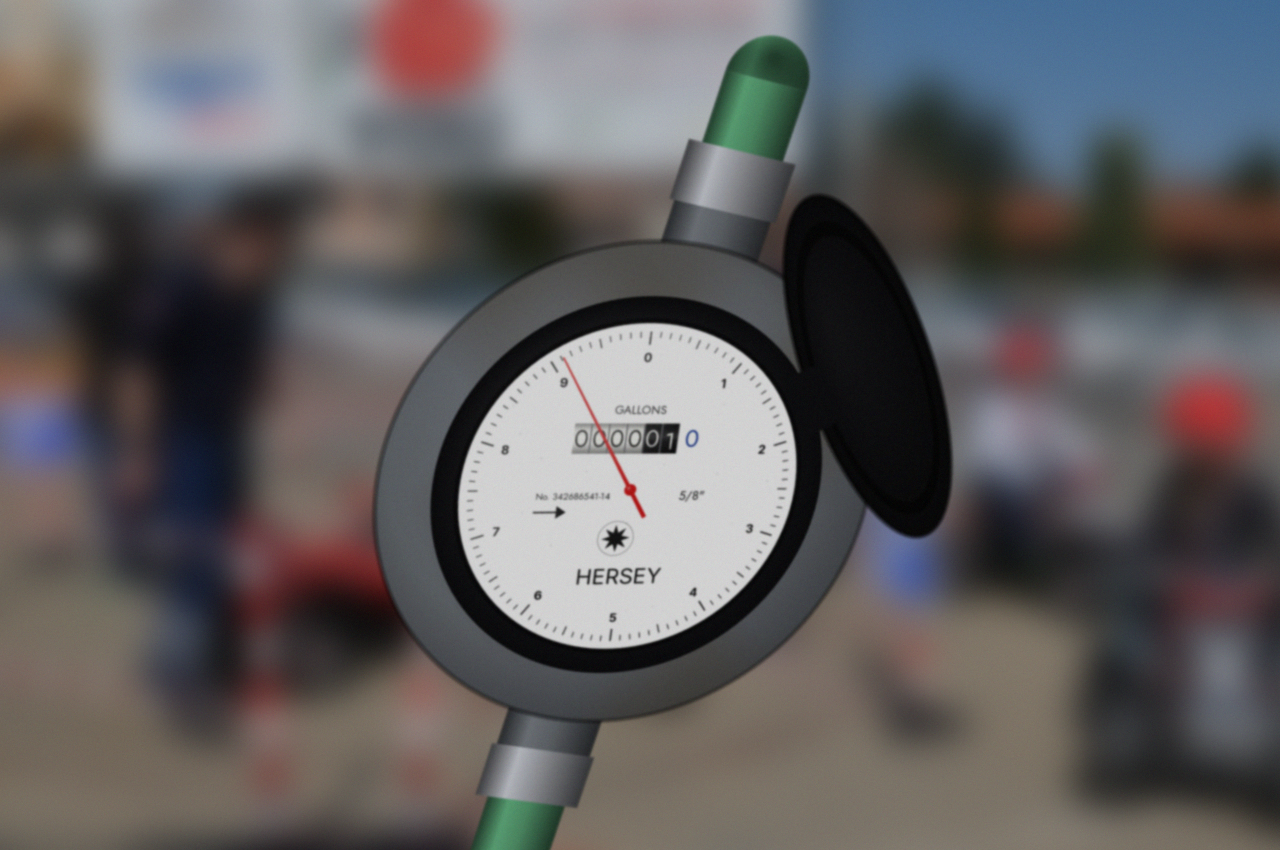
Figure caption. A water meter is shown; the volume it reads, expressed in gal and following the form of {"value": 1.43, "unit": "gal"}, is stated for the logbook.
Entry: {"value": 9.1, "unit": "gal"}
